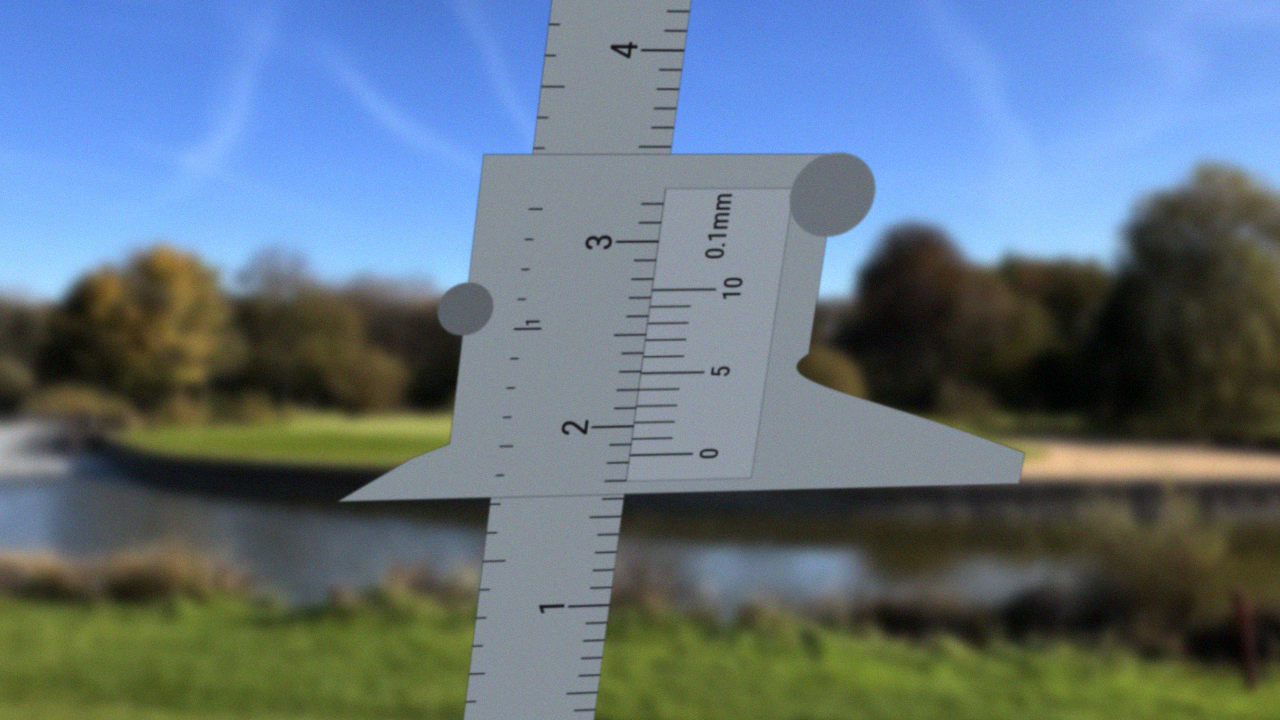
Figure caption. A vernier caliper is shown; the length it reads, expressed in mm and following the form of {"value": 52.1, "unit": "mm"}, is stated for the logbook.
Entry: {"value": 18.4, "unit": "mm"}
